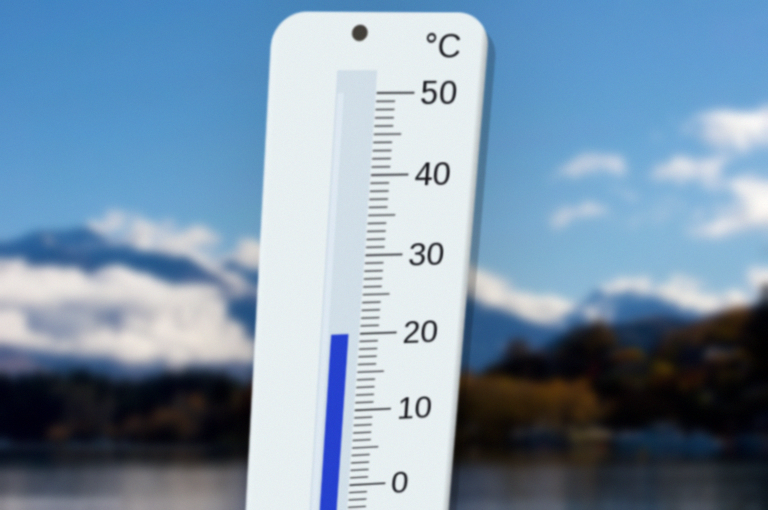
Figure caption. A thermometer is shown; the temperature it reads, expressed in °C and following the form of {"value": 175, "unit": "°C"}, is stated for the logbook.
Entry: {"value": 20, "unit": "°C"}
